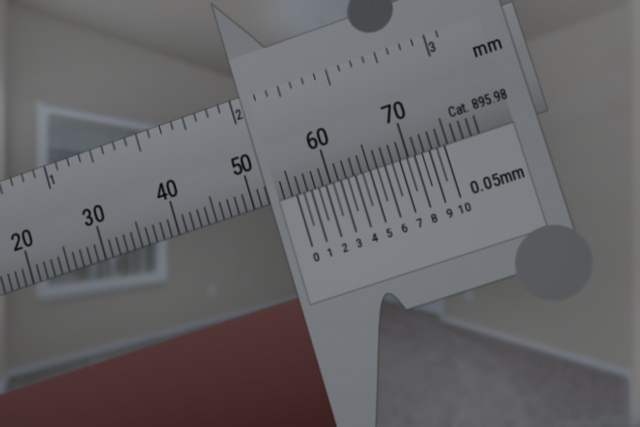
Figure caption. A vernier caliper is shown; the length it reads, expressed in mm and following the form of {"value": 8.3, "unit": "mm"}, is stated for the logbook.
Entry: {"value": 55.6, "unit": "mm"}
